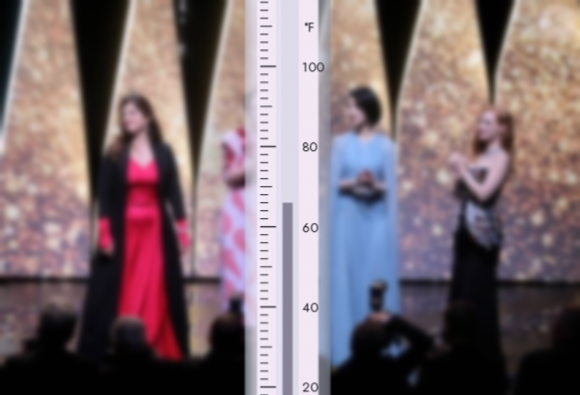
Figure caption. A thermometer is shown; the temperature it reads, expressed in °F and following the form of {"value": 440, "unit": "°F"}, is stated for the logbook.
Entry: {"value": 66, "unit": "°F"}
